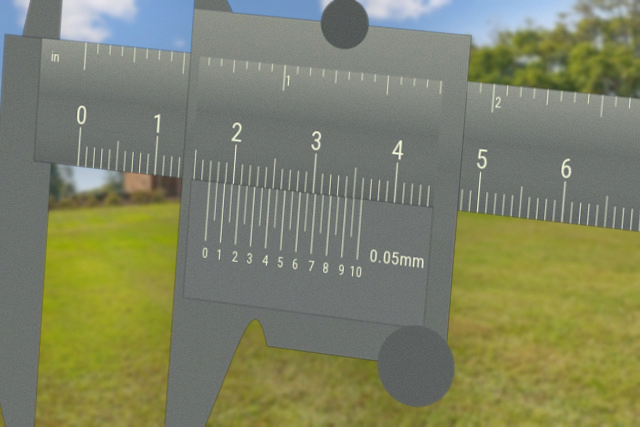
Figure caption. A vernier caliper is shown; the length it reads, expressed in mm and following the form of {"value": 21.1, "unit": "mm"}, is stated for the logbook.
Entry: {"value": 17.0, "unit": "mm"}
